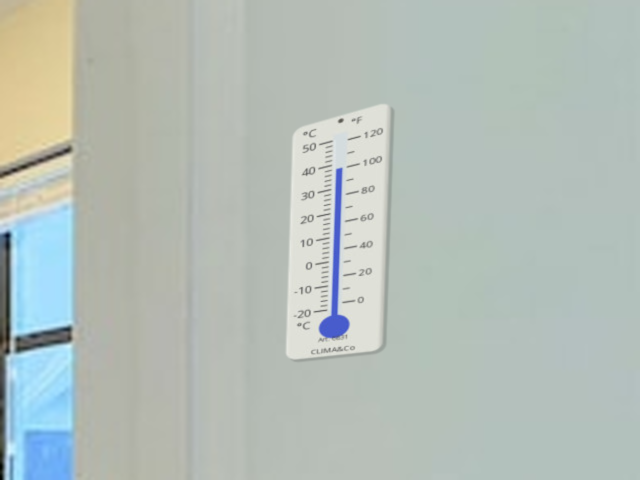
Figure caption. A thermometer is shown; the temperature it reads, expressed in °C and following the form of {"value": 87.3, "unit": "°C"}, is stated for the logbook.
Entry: {"value": 38, "unit": "°C"}
